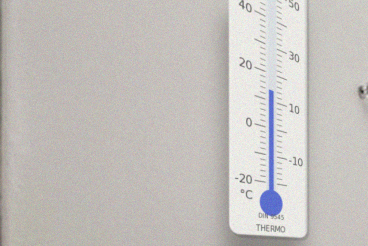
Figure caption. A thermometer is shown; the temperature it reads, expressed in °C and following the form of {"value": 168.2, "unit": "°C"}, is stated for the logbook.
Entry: {"value": 14, "unit": "°C"}
